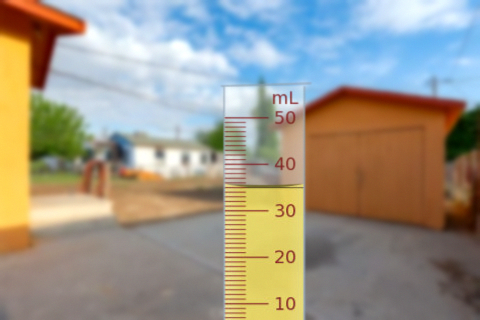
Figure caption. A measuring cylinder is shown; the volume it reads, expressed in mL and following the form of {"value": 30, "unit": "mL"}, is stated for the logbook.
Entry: {"value": 35, "unit": "mL"}
